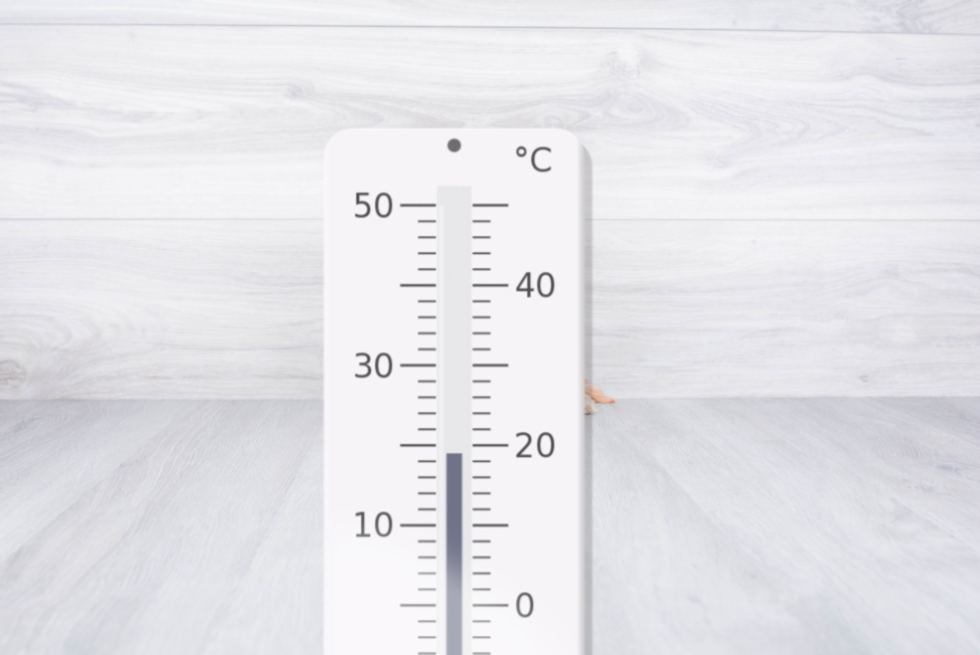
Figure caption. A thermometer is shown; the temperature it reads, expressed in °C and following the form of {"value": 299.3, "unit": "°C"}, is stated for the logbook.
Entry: {"value": 19, "unit": "°C"}
